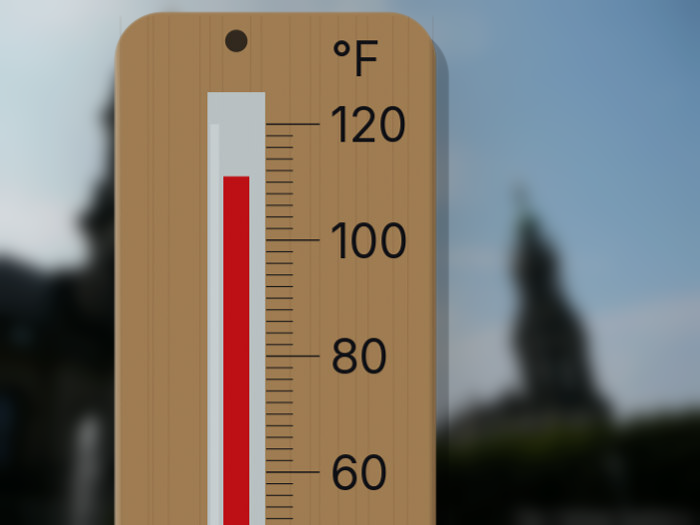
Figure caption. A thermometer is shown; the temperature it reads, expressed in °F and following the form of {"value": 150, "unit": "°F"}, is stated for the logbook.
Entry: {"value": 111, "unit": "°F"}
